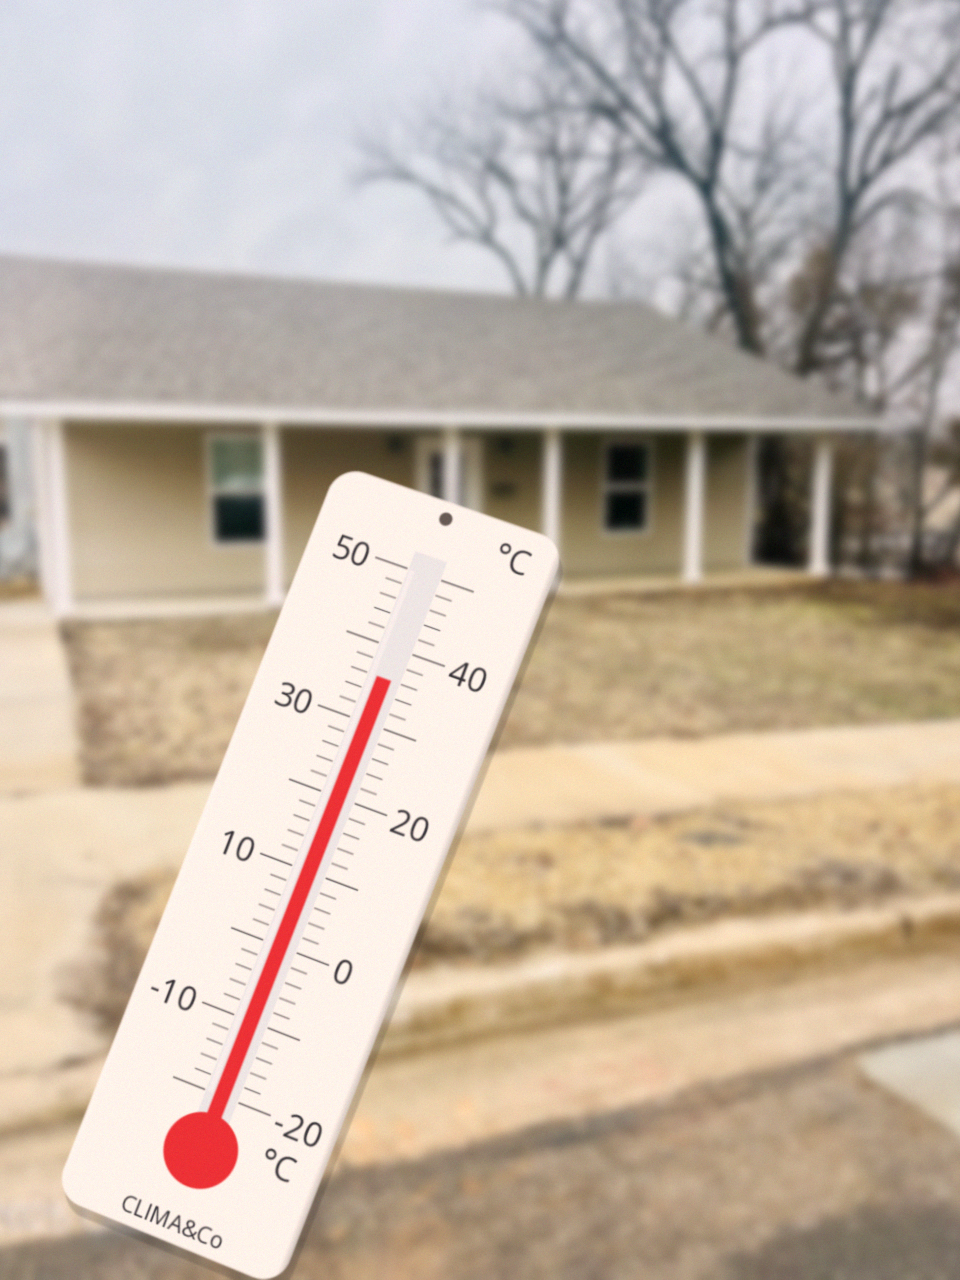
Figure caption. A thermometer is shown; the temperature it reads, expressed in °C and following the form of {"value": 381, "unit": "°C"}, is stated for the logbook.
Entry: {"value": 36, "unit": "°C"}
